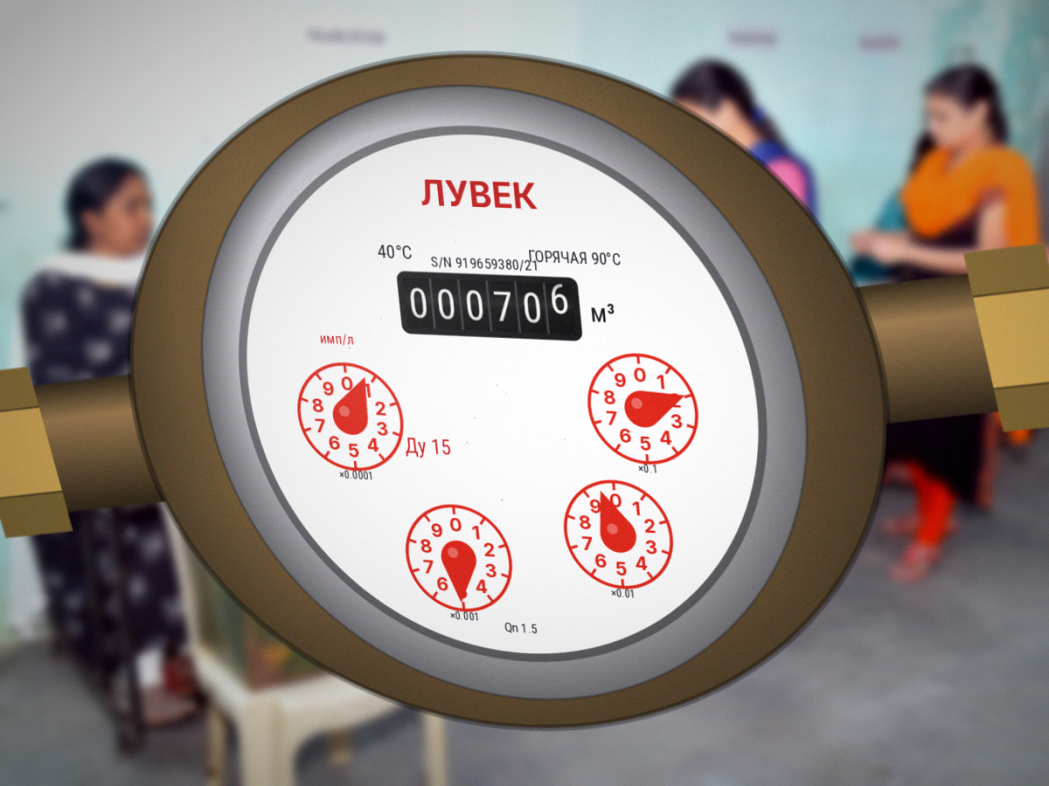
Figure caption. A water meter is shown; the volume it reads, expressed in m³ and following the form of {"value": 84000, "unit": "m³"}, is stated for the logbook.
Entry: {"value": 706.1950, "unit": "m³"}
